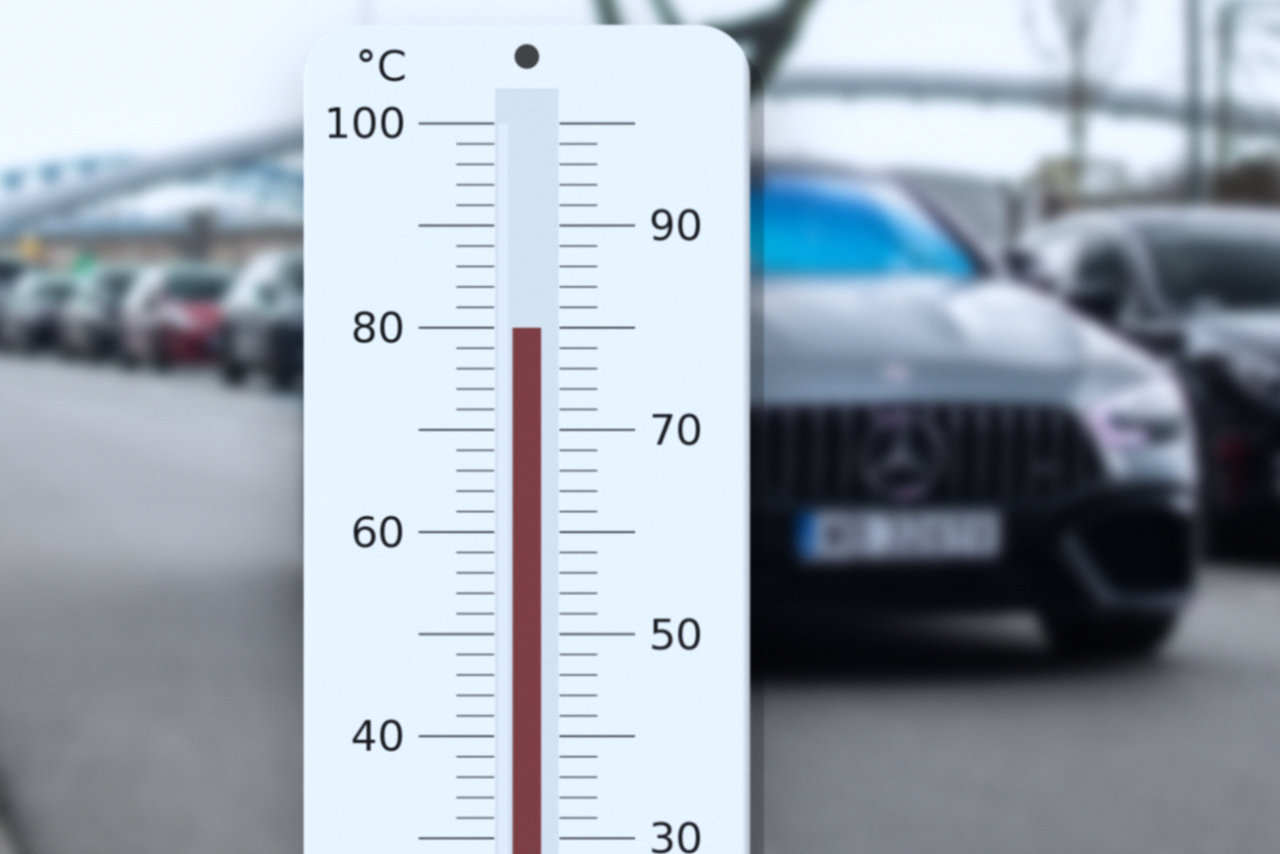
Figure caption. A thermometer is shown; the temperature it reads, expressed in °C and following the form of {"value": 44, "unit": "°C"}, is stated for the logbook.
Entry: {"value": 80, "unit": "°C"}
